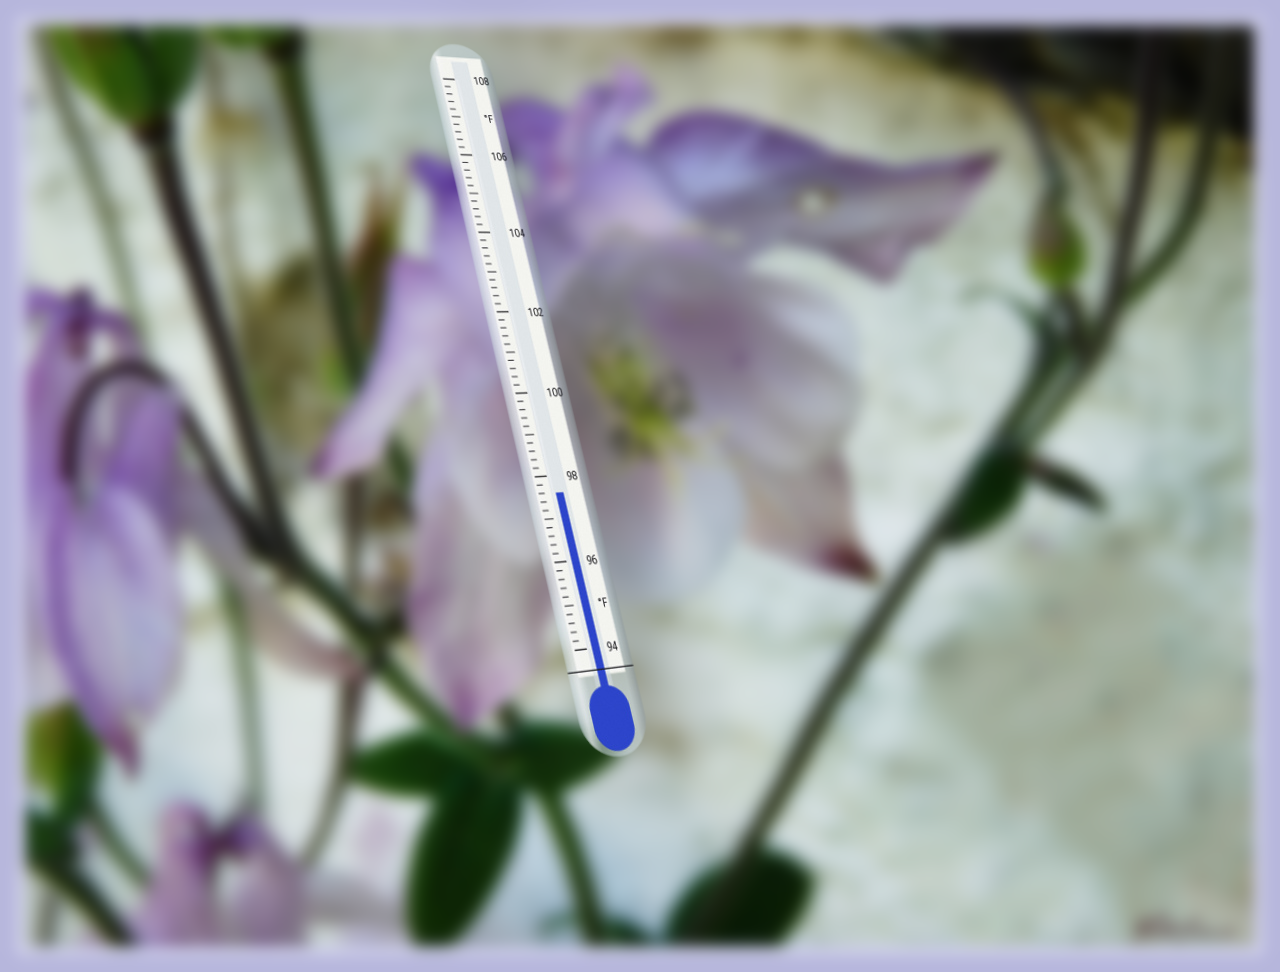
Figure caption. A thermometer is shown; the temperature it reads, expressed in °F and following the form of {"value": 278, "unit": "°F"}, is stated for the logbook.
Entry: {"value": 97.6, "unit": "°F"}
